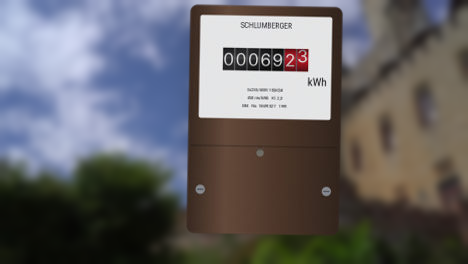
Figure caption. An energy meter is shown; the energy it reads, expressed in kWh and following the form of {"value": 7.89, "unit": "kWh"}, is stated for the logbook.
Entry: {"value": 69.23, "unit": "kWh"}
